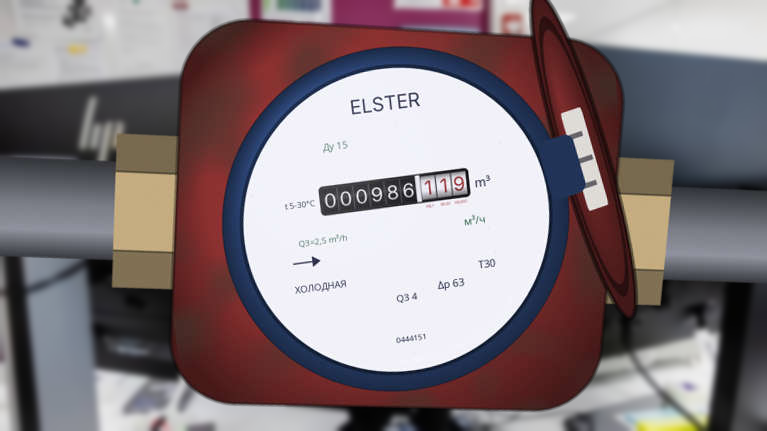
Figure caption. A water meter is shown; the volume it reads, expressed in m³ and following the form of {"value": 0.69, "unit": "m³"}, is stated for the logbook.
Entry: {"value": 986.119, "unit": "m³"}
